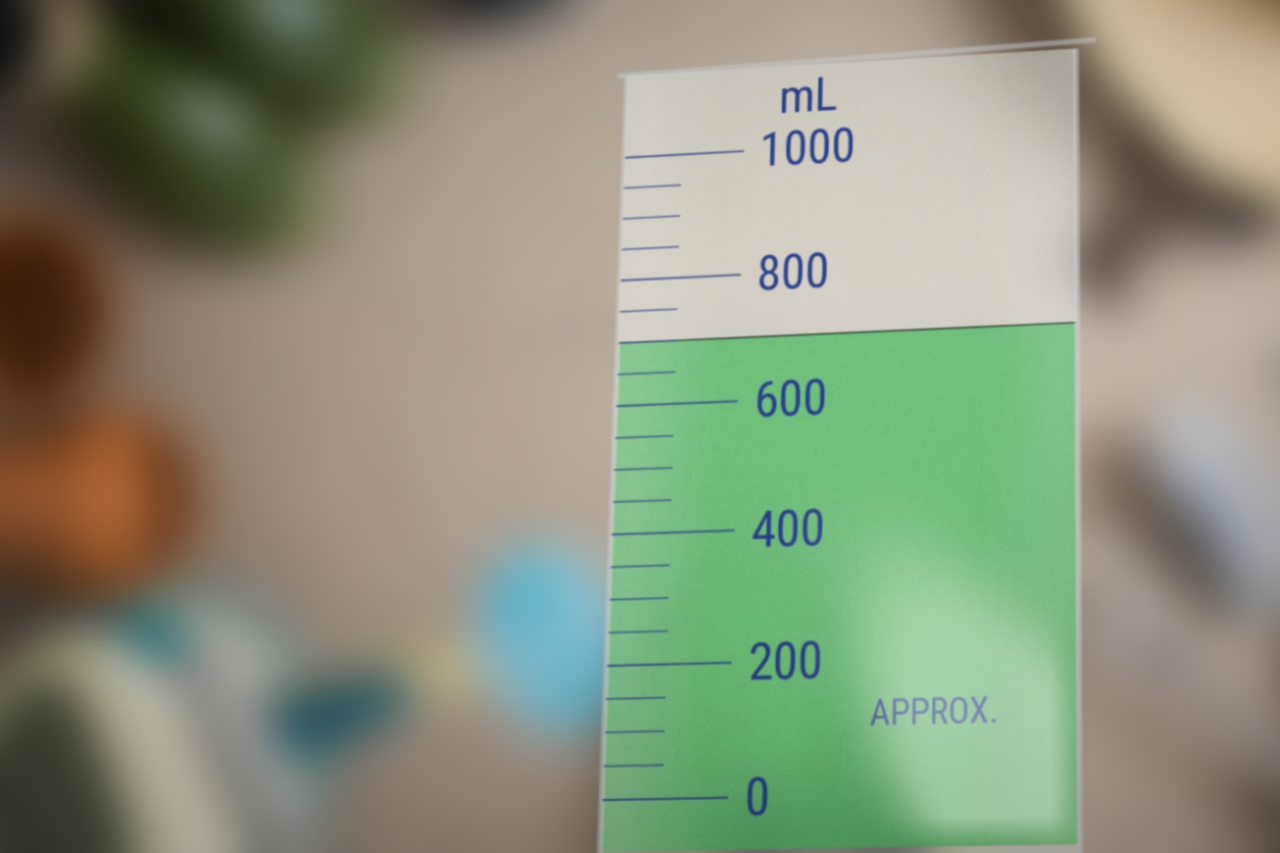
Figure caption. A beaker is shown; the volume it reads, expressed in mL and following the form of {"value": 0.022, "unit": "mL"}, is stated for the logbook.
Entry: {"value": 700, "unit": "mL"}
